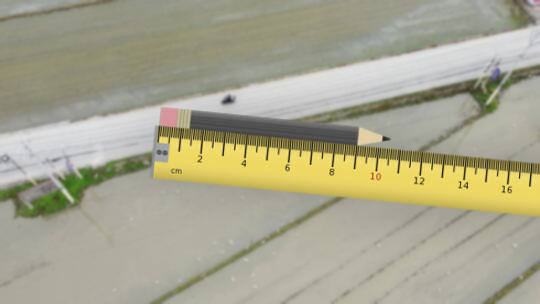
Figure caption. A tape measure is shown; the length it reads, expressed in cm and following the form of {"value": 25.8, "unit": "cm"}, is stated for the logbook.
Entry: {"value": 10.5, "unit": "cm"}
